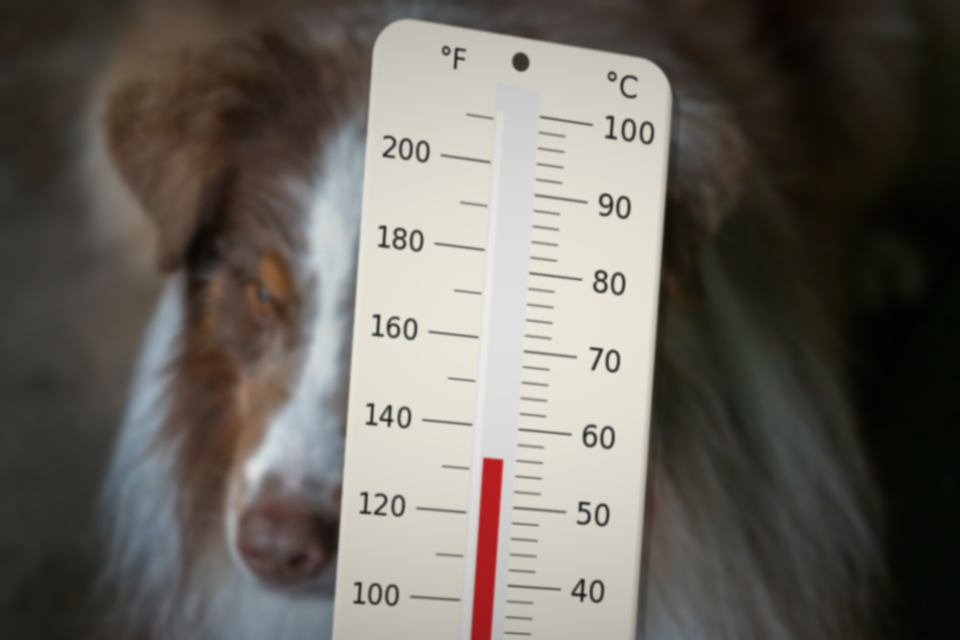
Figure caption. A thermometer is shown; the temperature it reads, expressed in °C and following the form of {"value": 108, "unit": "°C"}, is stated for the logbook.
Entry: {"value": 56, "unit": "°C"}
